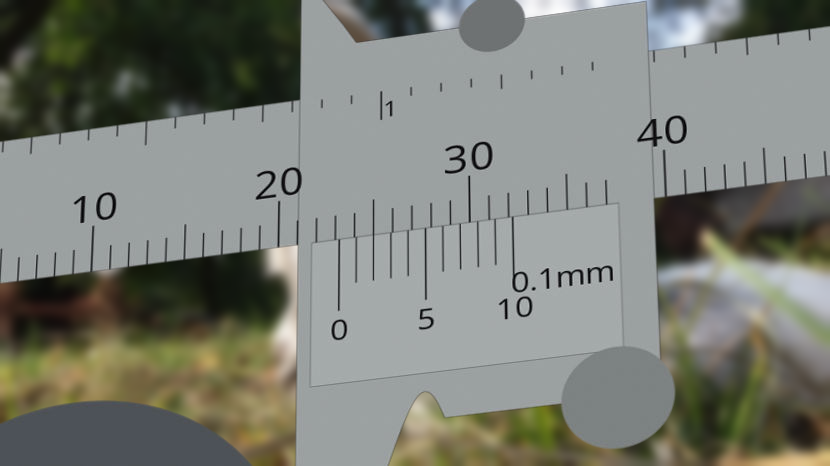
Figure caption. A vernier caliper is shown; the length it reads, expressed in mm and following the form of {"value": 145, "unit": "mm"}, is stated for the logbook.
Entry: {"value": 23.2, "unit": "mm"}
